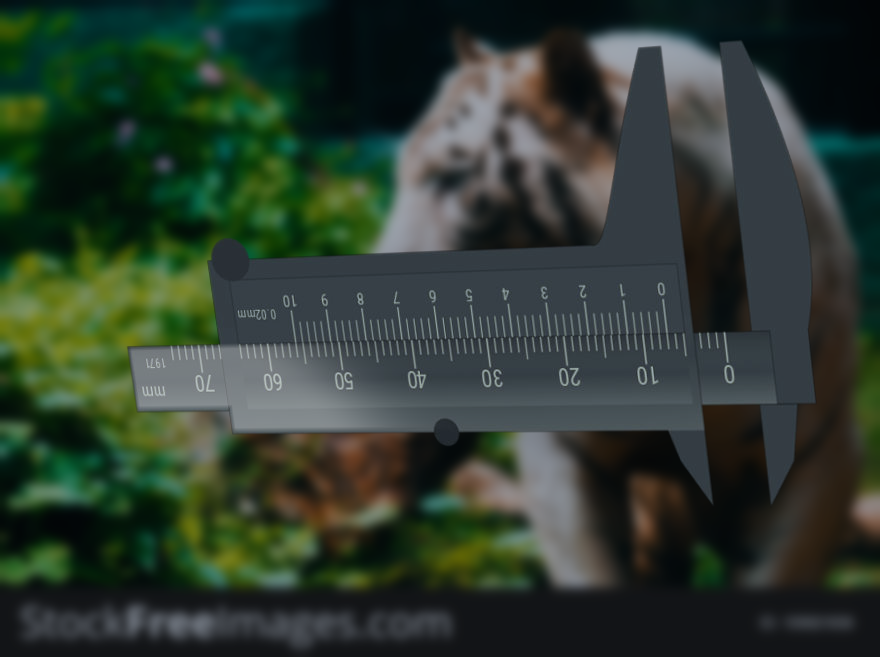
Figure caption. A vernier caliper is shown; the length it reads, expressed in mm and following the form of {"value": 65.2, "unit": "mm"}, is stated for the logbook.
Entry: {"value": 7.0, "unit": "mm"}
